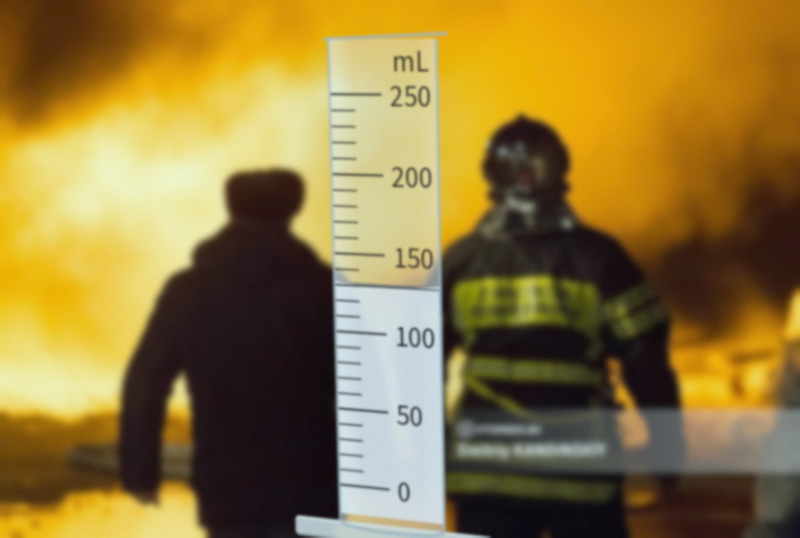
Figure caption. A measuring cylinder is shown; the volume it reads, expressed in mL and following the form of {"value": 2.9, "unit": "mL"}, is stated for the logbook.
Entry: {"value": 130, "unit": "mL"}
